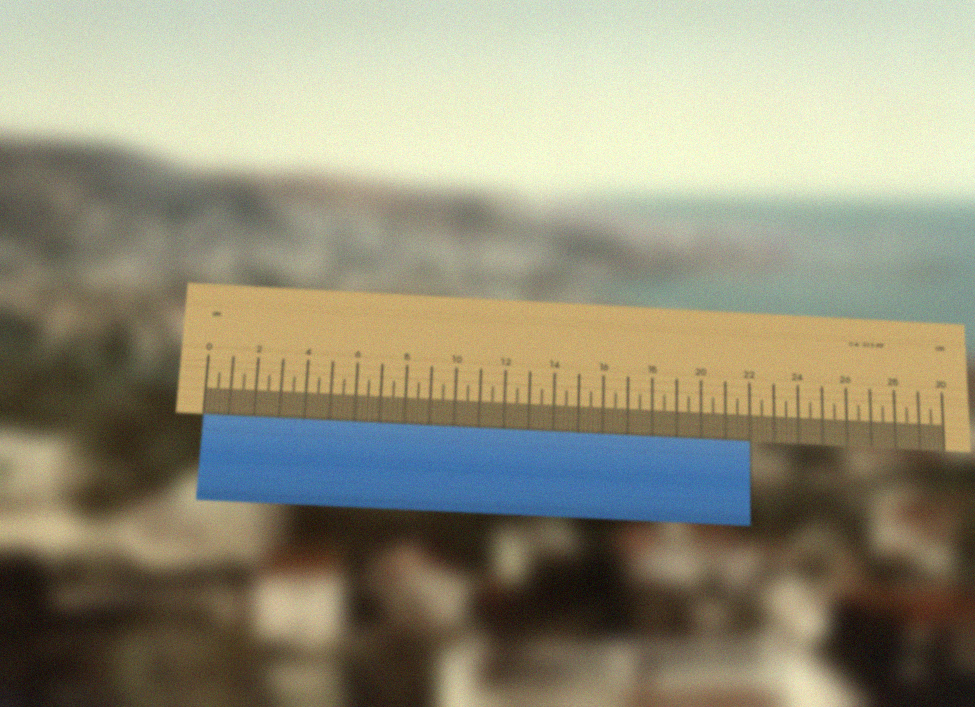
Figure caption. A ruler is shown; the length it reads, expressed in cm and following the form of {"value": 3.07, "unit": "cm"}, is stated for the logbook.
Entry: {"value": 22, "unit": "cm"}
